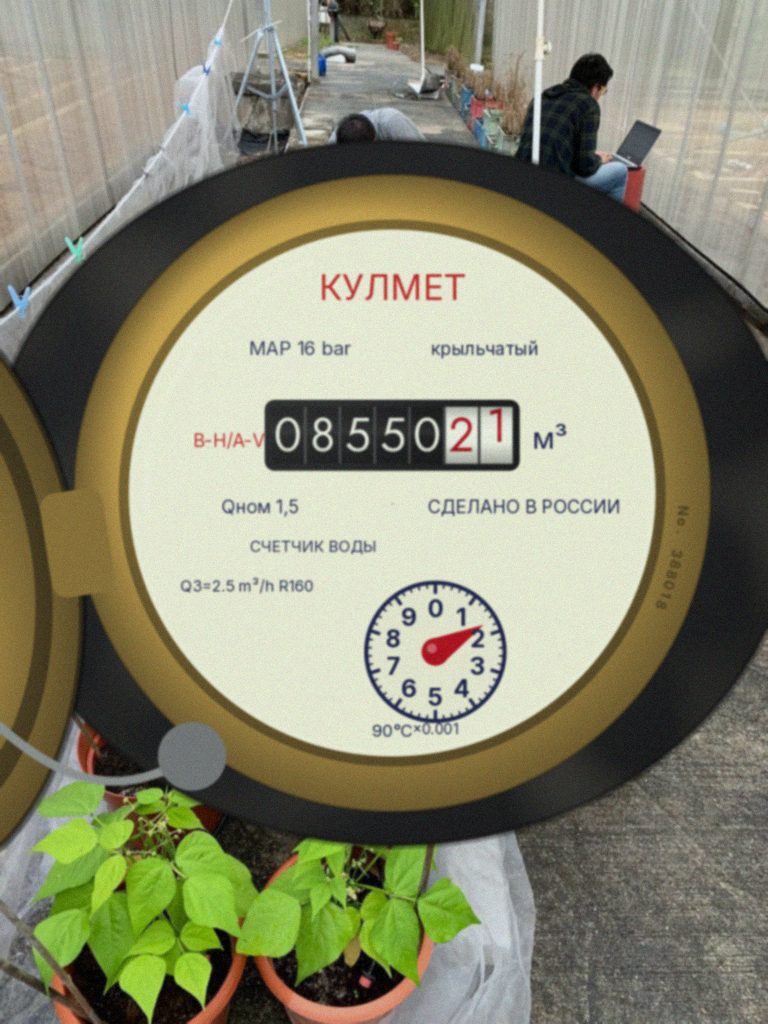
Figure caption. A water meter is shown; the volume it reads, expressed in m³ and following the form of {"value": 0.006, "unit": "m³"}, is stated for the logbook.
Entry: {"value": 8550.211, "unit": "m³"}
